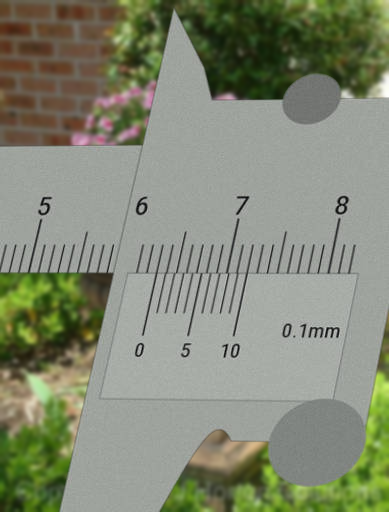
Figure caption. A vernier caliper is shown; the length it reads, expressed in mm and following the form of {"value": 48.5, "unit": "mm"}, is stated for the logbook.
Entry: {"value": 63.0, "unit": "mm"}
